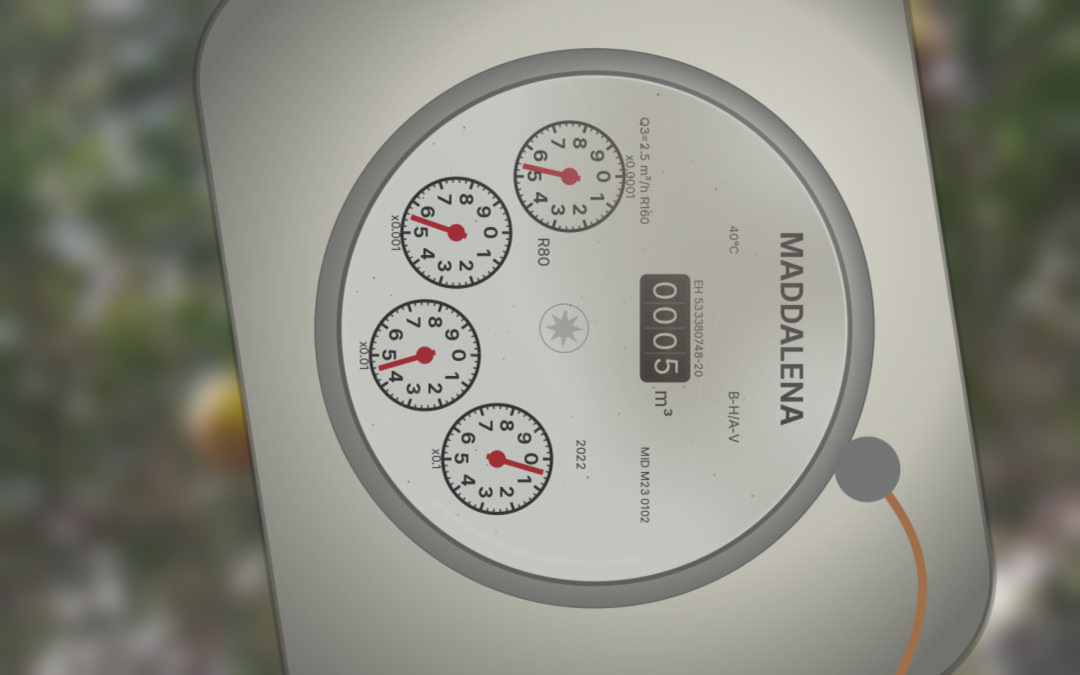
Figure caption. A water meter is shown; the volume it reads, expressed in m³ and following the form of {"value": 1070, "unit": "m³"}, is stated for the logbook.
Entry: {"value": 5.0455, "unit": "m³"}
